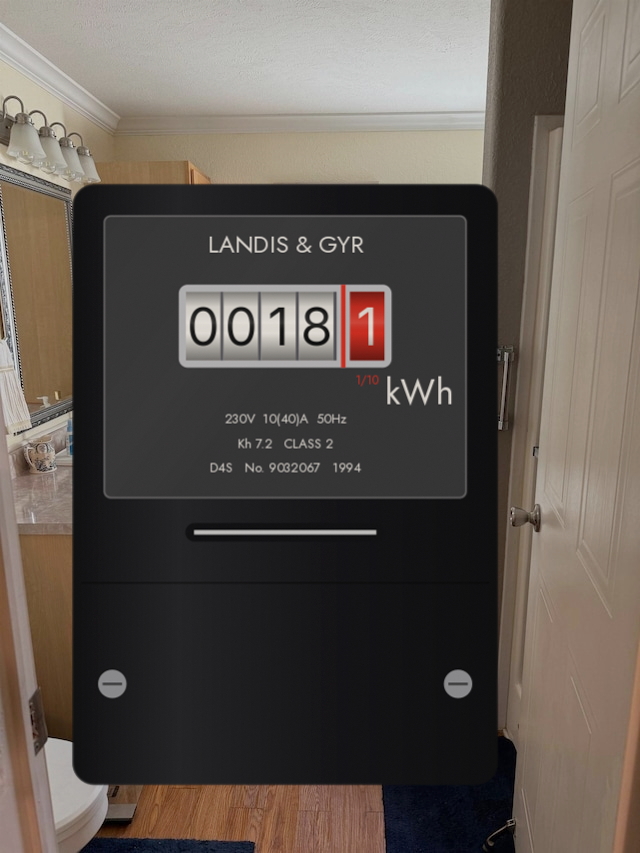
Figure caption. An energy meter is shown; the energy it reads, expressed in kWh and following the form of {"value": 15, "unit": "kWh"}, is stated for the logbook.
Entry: {"value": 18.1, "unit": "kWh"}
